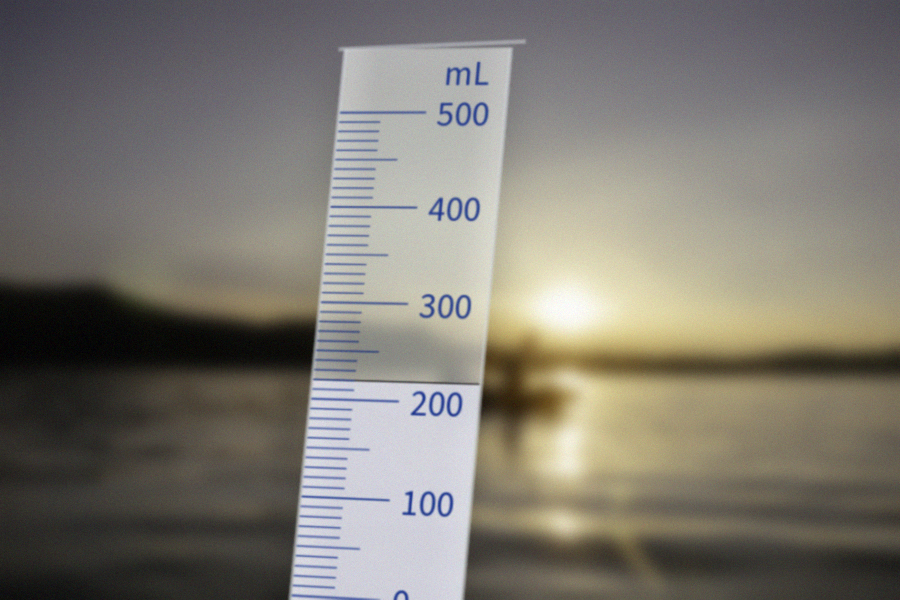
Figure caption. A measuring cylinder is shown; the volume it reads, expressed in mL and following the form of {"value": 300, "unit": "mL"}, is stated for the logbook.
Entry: {"value": 220, "unit": "mL"}
